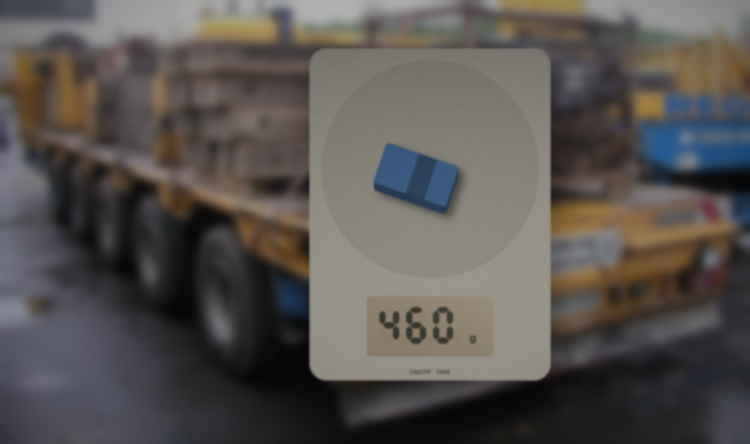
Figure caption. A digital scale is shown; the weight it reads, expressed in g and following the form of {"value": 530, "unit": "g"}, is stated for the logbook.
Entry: {"value": 460, "unit": "g"}
